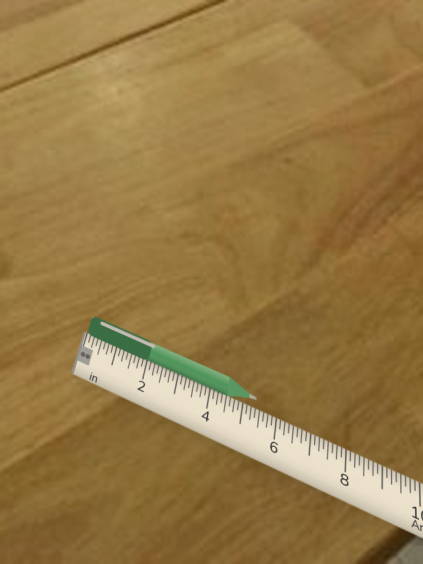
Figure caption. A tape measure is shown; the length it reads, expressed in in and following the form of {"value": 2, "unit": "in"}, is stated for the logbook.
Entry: {"value": 5.375, "unit": "in"}
